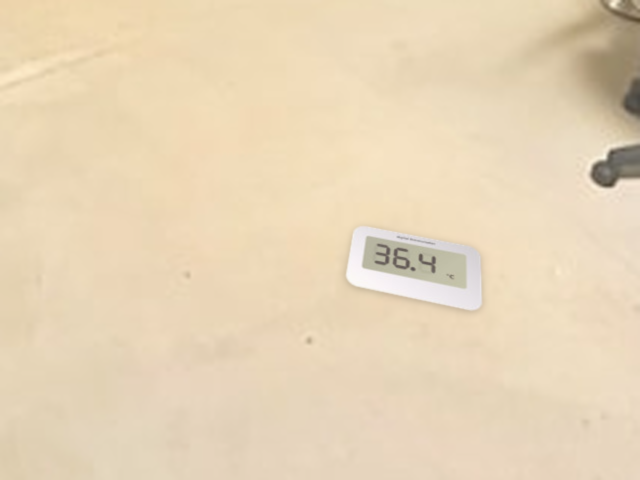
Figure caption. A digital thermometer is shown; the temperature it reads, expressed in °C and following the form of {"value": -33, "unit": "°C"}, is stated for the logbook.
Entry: {"value": 36.4, "unit": "°C"}
